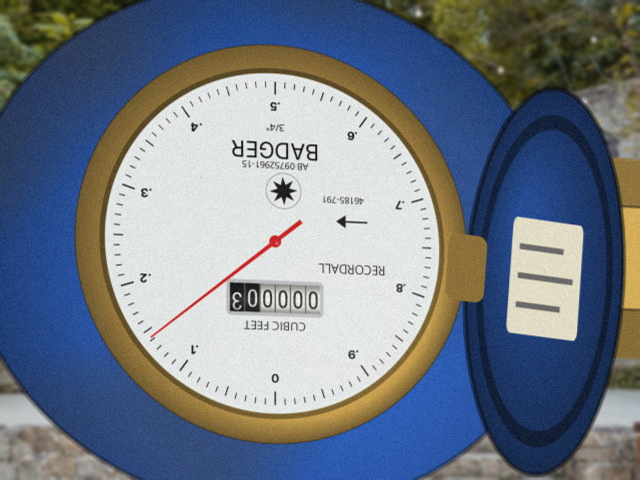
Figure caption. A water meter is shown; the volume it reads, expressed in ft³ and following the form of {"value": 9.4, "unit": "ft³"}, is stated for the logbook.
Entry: {"value": 3.14, "unit": "ft³"}
